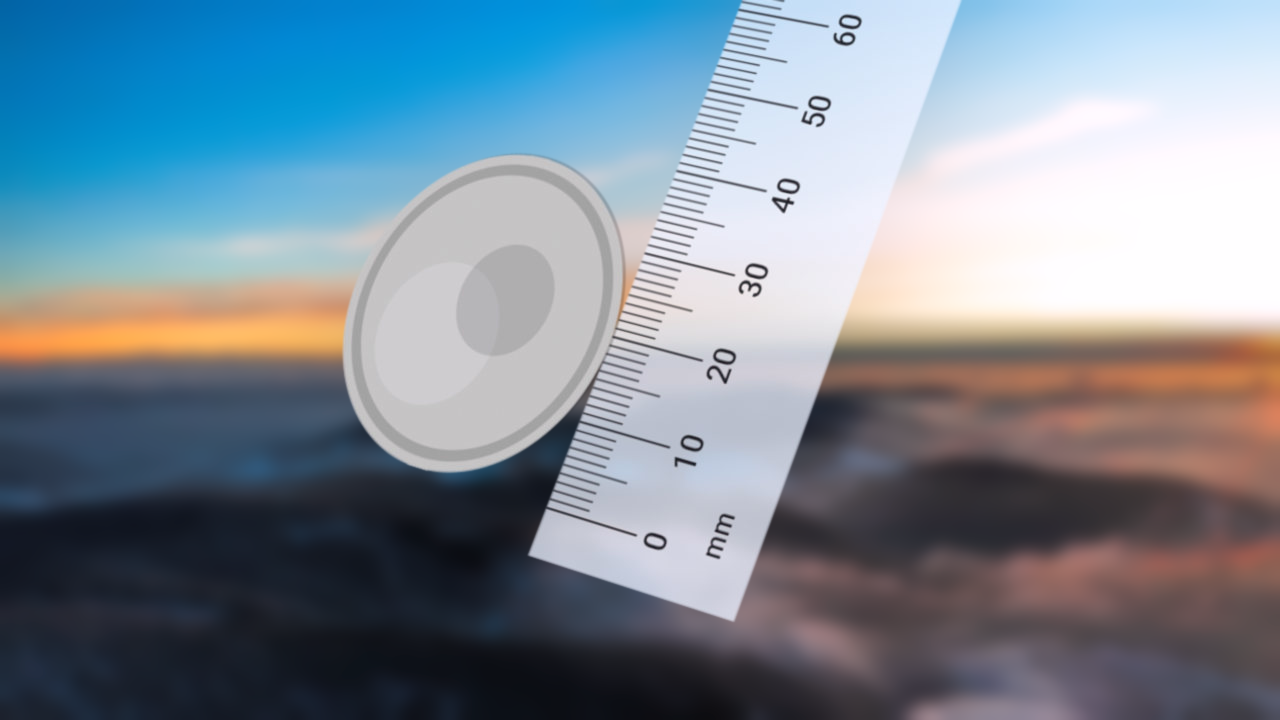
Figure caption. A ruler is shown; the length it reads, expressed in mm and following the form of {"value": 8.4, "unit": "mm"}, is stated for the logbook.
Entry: {"value": 38, "unit": "mm"}
